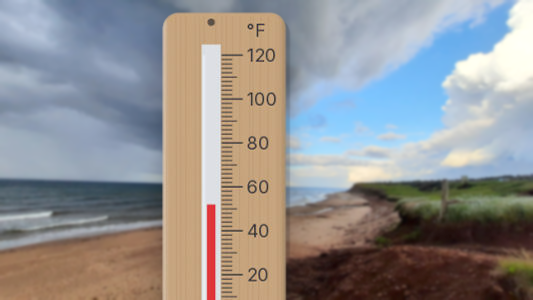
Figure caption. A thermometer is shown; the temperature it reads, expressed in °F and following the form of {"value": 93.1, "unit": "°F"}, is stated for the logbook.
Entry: {"value": 52, "unit": "°F"}
